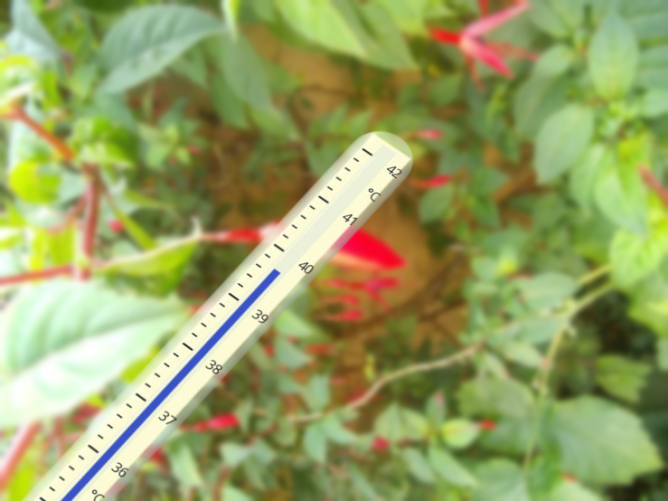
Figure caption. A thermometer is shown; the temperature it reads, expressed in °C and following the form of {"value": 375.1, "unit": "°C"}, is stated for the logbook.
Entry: {"value": 39.7, "unit": "°C"}
